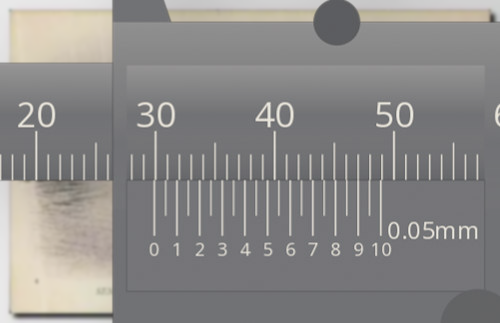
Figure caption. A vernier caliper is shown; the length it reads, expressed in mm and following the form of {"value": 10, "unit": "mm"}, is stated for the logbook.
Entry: {"value": 29.9, "unit": "mm"}
